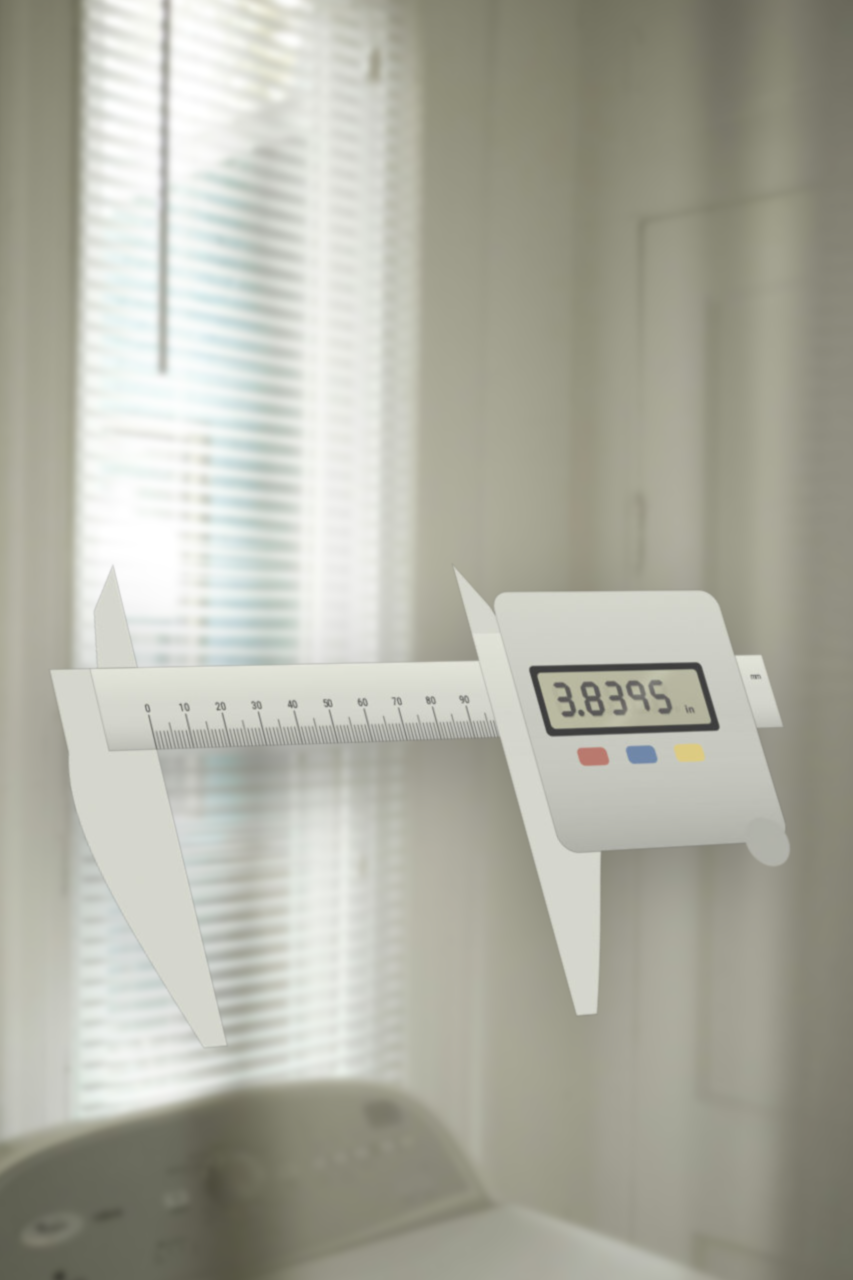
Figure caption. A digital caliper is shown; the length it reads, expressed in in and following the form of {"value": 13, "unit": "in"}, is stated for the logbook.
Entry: {"value": 3.8395, "unit": "in"}
